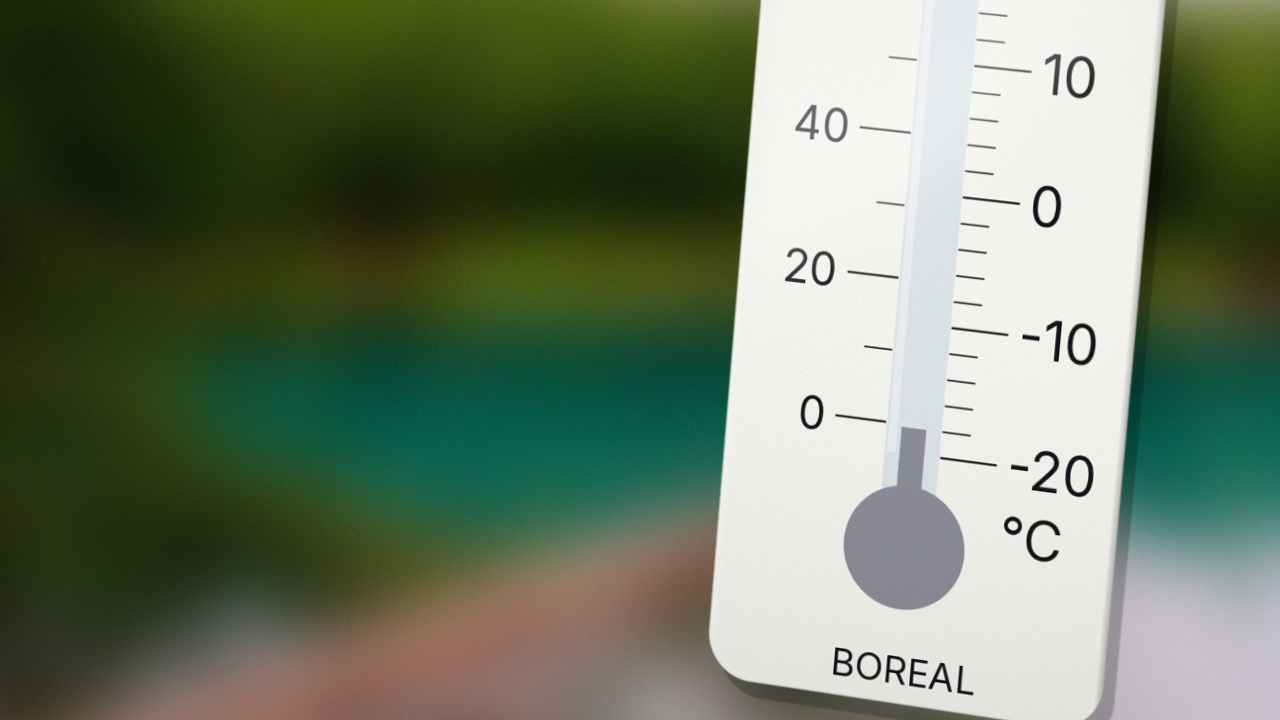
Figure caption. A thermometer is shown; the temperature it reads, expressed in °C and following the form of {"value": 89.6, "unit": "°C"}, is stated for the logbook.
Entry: {"value": -18, "unit": "°C"}
